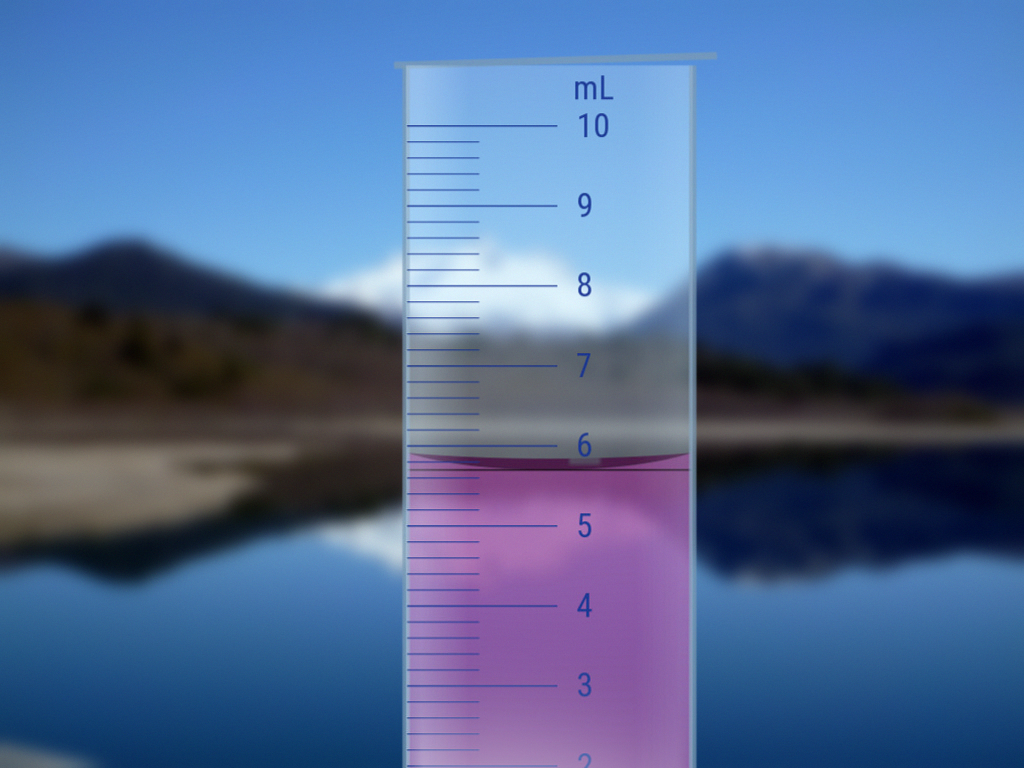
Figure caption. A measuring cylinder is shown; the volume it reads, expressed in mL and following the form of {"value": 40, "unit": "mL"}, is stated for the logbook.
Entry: {"value": 5.7, "unit": "mL"}
